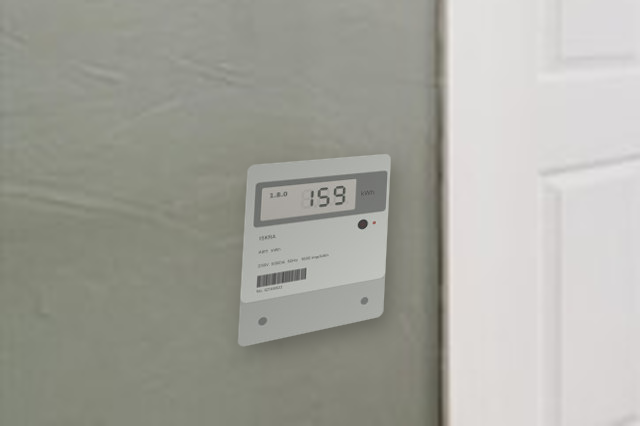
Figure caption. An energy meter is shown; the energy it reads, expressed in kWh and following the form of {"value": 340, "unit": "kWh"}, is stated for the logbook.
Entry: {"value": 159, "unit": "kWh"}
